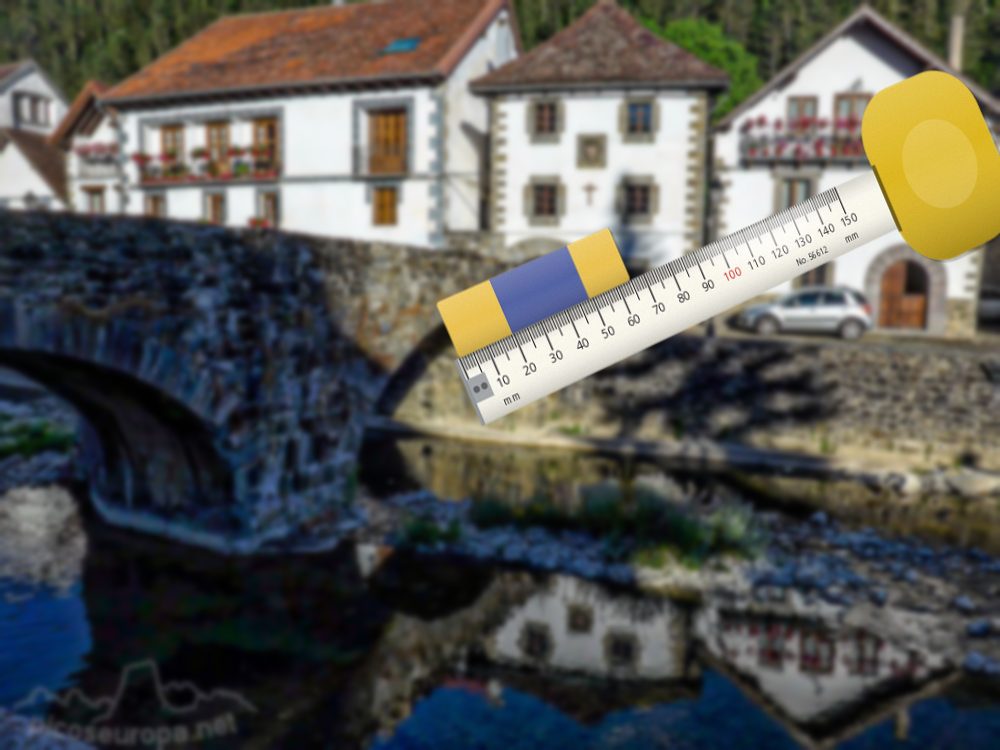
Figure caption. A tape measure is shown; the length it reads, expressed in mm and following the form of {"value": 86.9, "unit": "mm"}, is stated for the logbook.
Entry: {"value": 65, "unit": "mm"}
